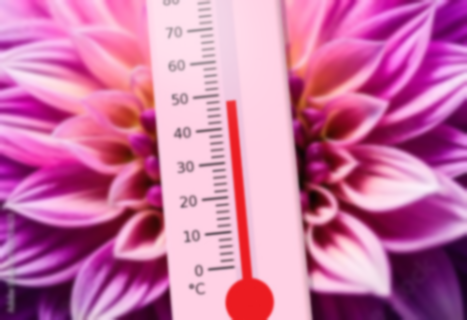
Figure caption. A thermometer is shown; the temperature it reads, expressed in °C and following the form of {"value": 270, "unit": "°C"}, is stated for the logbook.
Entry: {"value": 48, "unit": "°C"}
